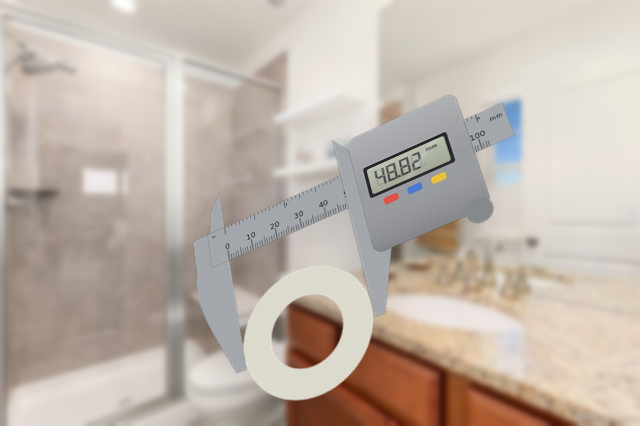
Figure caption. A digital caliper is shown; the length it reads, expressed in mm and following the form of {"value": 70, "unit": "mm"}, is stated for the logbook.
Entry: {"value": 48.82, "unit": "mm"}
